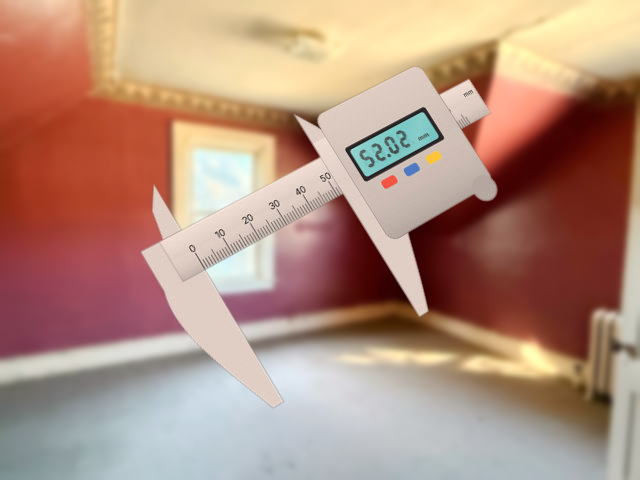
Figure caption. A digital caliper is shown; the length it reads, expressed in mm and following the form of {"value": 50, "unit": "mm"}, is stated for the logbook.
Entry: {"value": 52.02, "unit": "mm"}
